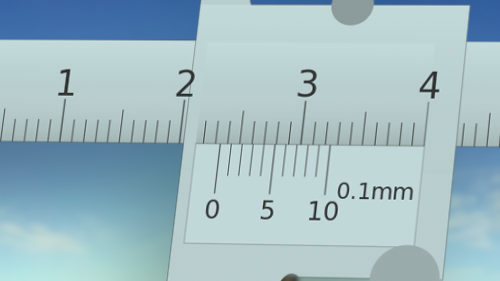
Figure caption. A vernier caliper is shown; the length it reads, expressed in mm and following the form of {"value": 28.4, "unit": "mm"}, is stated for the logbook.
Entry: {"value": 23.4, "unit": "mm"}
